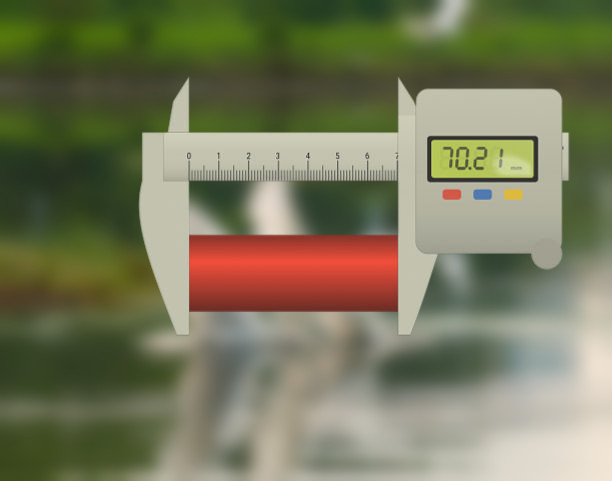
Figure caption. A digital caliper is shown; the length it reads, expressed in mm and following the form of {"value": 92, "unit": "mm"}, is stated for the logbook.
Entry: {"value": 70.21, "unit": "mm"}
